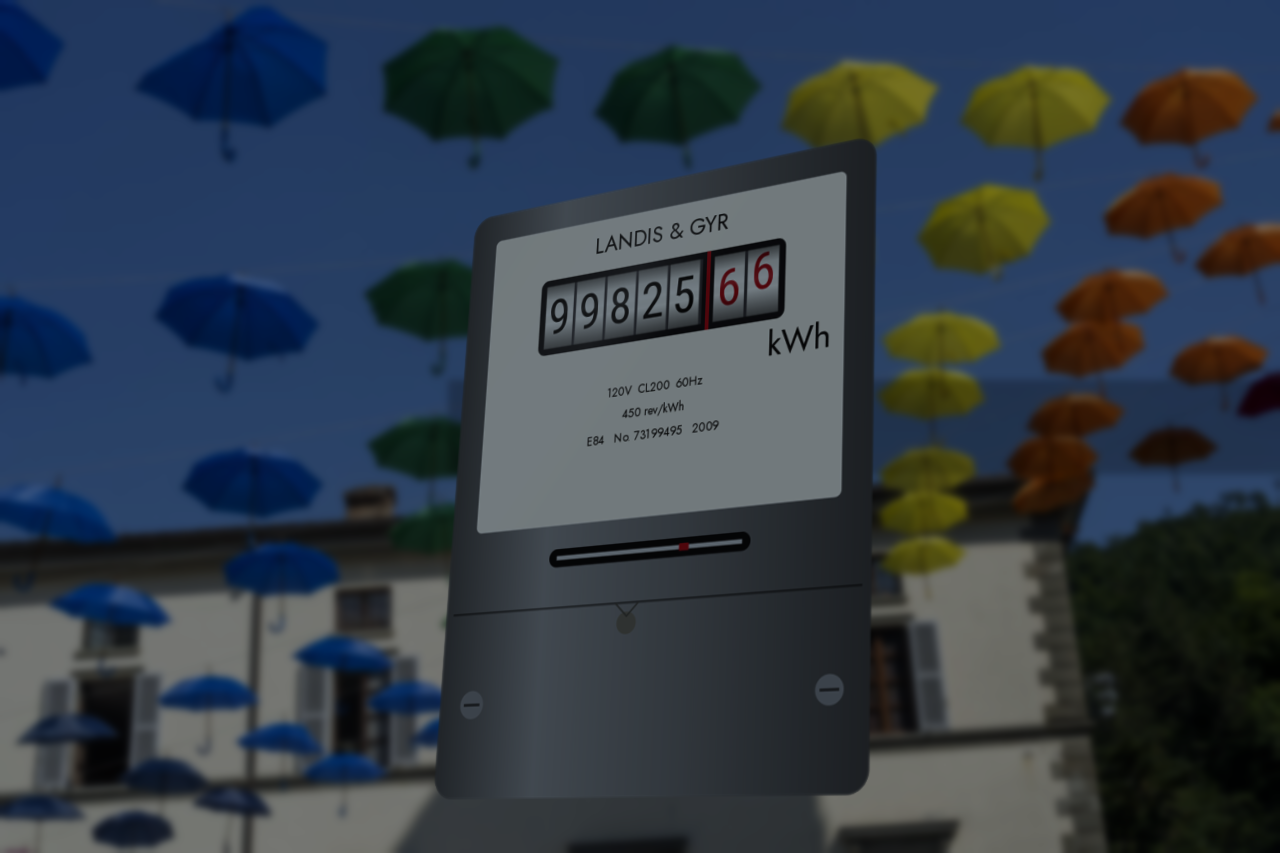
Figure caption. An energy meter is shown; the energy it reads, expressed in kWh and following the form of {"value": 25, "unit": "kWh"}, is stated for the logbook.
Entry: {"value": 99825.66, "unit": "kWh"}
